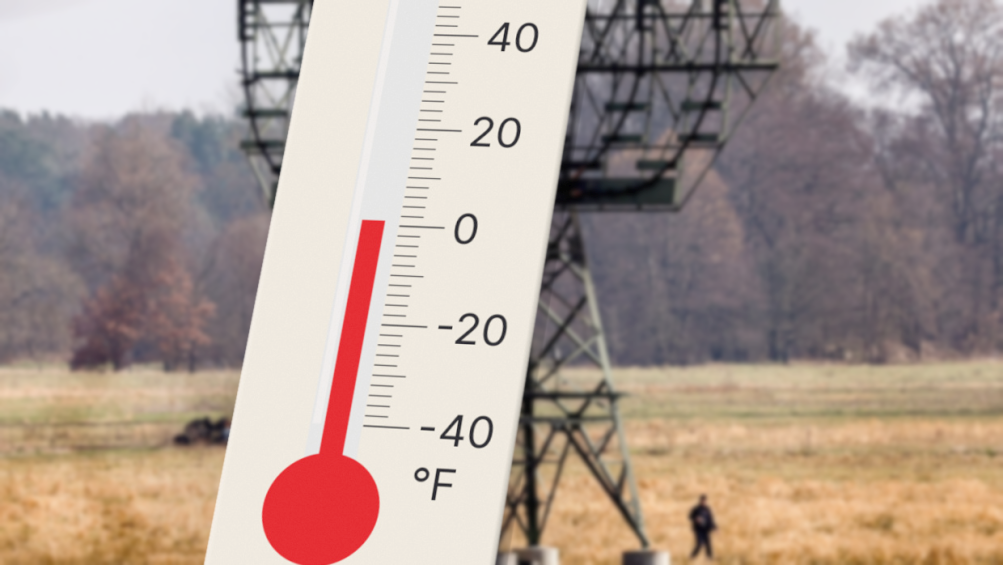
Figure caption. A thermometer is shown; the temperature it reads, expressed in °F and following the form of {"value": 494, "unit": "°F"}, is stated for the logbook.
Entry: {"value": 1, "unit": "°F"}
